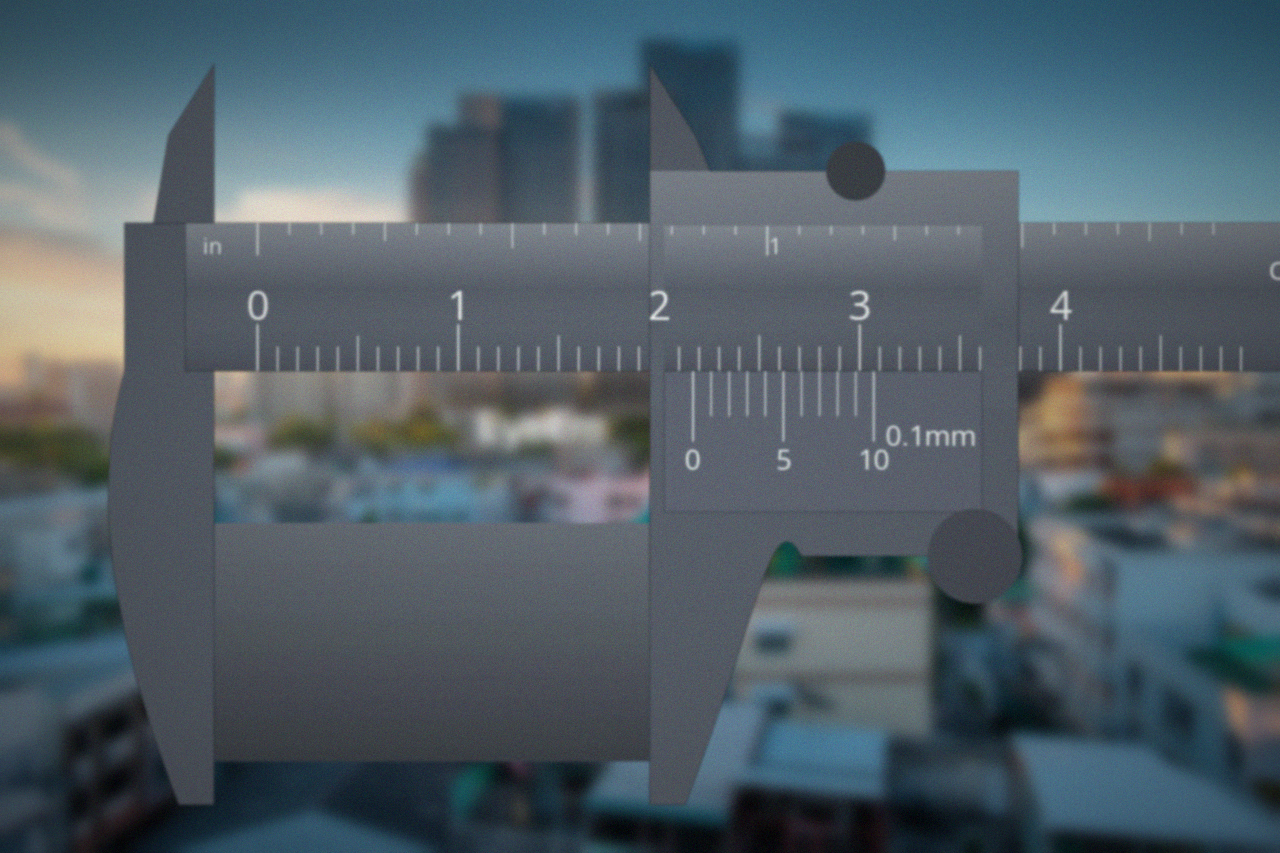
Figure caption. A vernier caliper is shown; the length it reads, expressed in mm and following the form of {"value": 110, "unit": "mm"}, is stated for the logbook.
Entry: {"value": 21.7, "unit": "mm"}
